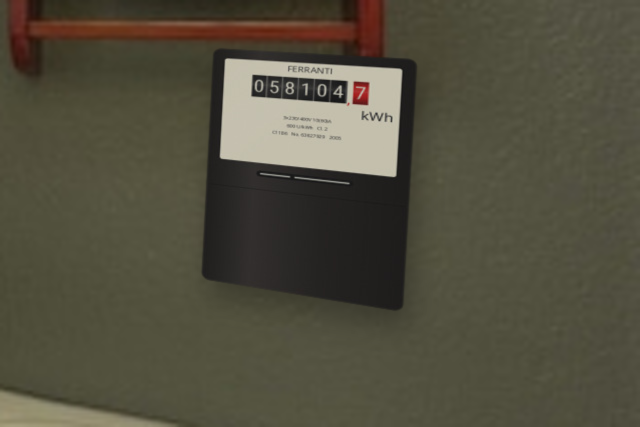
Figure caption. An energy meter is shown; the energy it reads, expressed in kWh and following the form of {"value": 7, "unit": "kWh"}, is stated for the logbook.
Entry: {"value": 58104.7, "unit": "kWh"}
